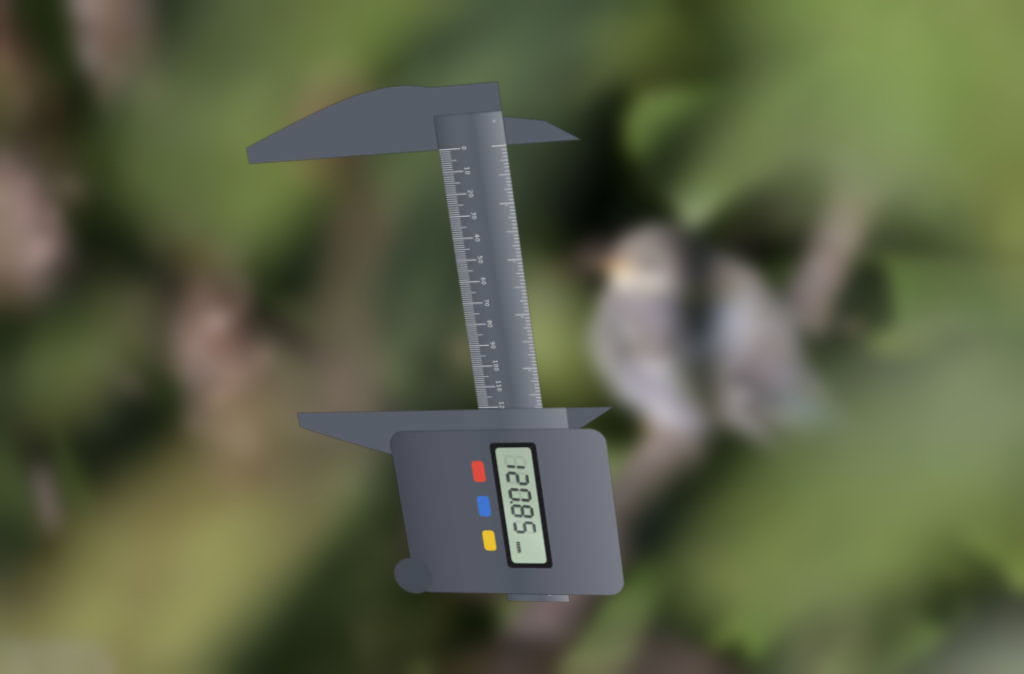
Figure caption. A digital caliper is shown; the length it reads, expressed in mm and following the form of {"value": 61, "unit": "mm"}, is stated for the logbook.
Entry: {"value": 120.85, "unit": "mm"}
